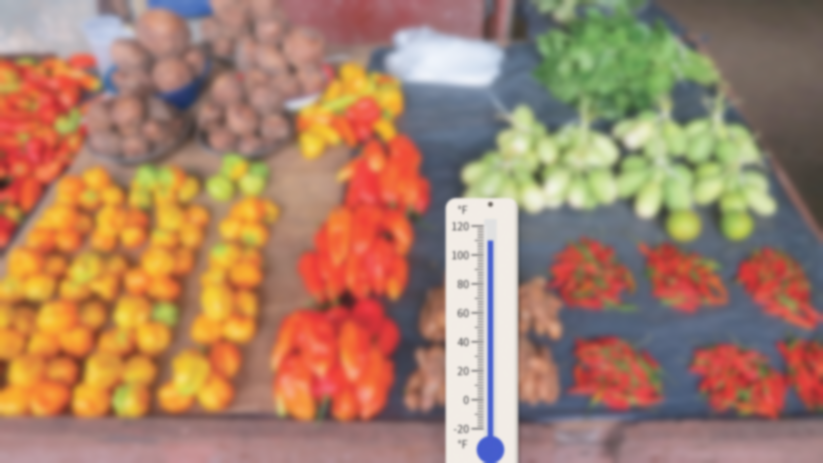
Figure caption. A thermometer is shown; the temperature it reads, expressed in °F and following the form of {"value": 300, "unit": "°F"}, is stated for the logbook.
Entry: {"value": 110, "unit": "°F"}
